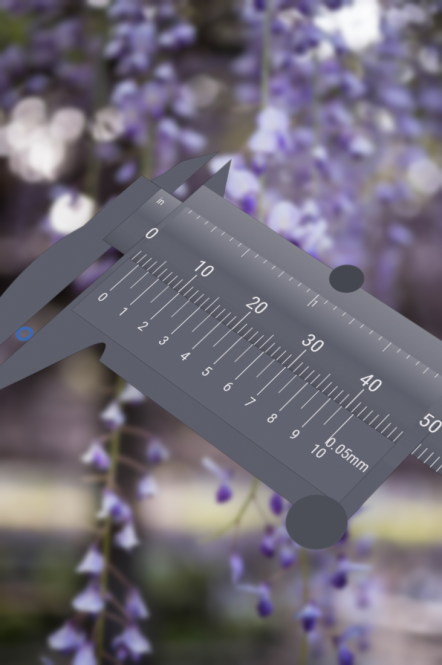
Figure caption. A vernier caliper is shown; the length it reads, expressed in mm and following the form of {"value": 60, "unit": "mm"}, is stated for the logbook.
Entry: {"value": 2.4, "unit": "mm"}
